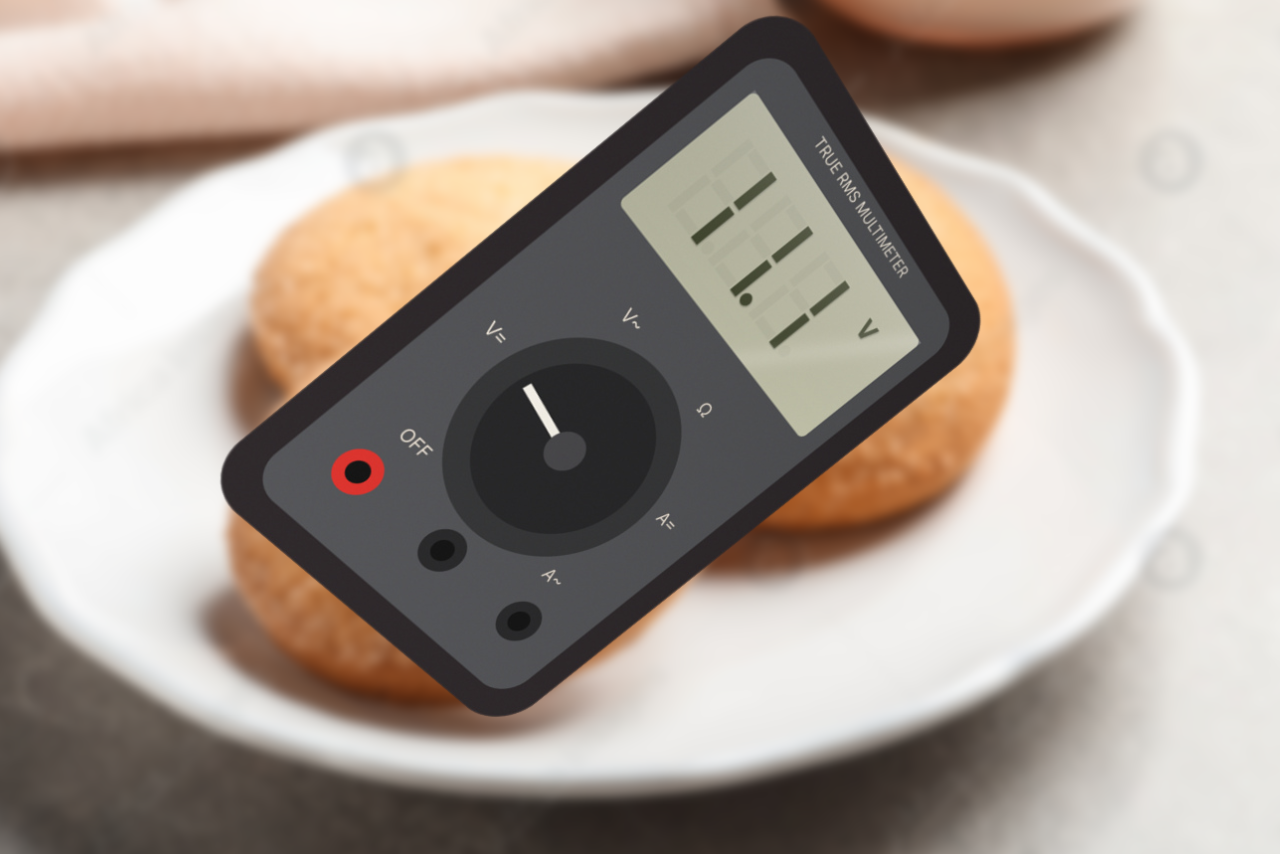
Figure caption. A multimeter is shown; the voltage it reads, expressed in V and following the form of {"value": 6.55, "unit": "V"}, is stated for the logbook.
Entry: {"value": 11.1, "unit": "V"}
